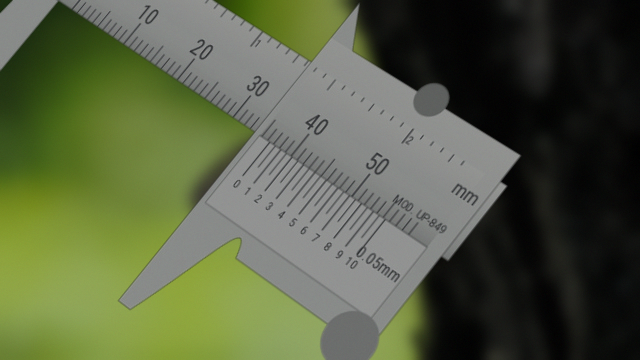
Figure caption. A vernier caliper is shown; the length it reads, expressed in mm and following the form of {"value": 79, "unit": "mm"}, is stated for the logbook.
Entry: {"value": 36.4, "unit": "mm"}
